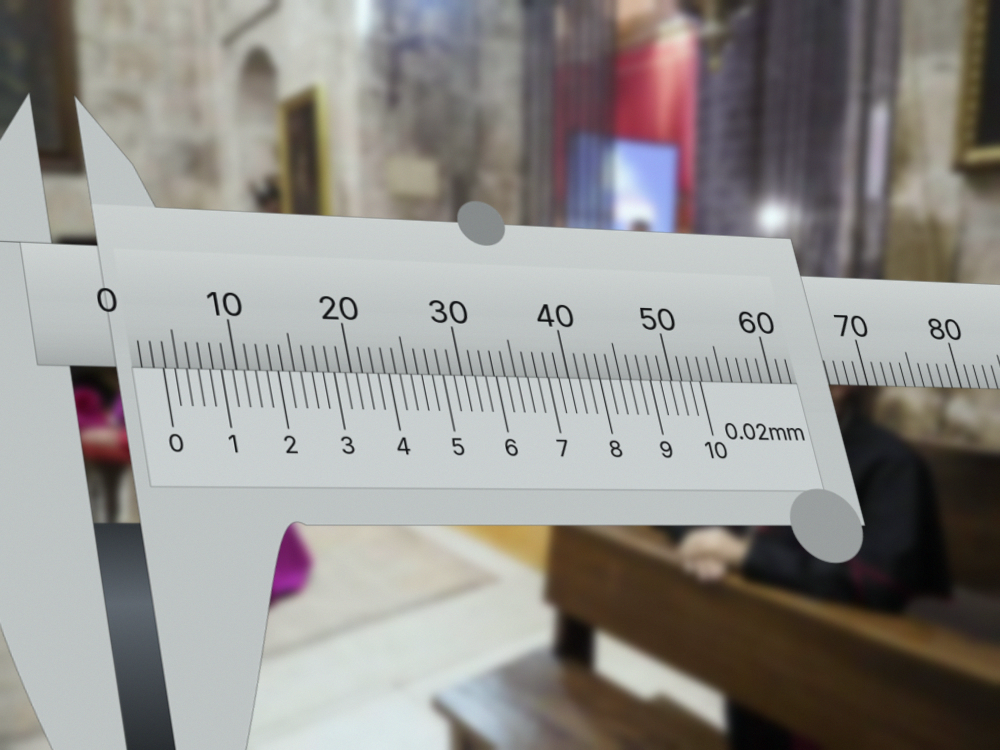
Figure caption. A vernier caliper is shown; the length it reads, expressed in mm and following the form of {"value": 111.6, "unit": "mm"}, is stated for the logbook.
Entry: {"value": 3.8, "unit": "mm"}
